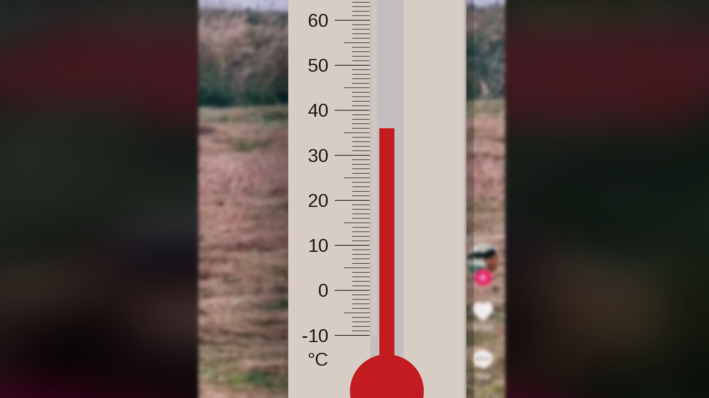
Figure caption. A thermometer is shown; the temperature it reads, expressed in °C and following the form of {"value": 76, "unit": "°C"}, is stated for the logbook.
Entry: {"value": 36, "unit": "°C"}
